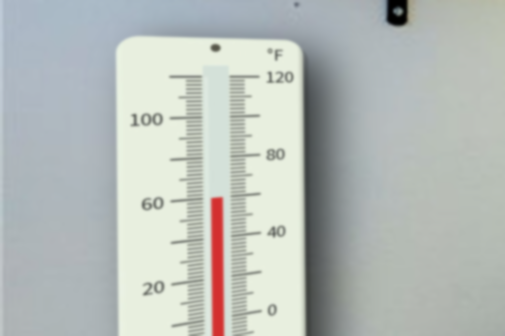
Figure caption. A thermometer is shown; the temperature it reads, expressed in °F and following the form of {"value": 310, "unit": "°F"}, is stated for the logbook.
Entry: {"value": 60, "unit": "°F"}
